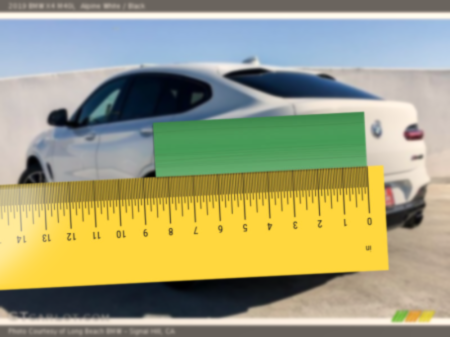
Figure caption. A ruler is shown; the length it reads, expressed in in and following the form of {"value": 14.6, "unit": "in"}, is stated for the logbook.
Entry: {"value": 8.5, "unit": "in"}
